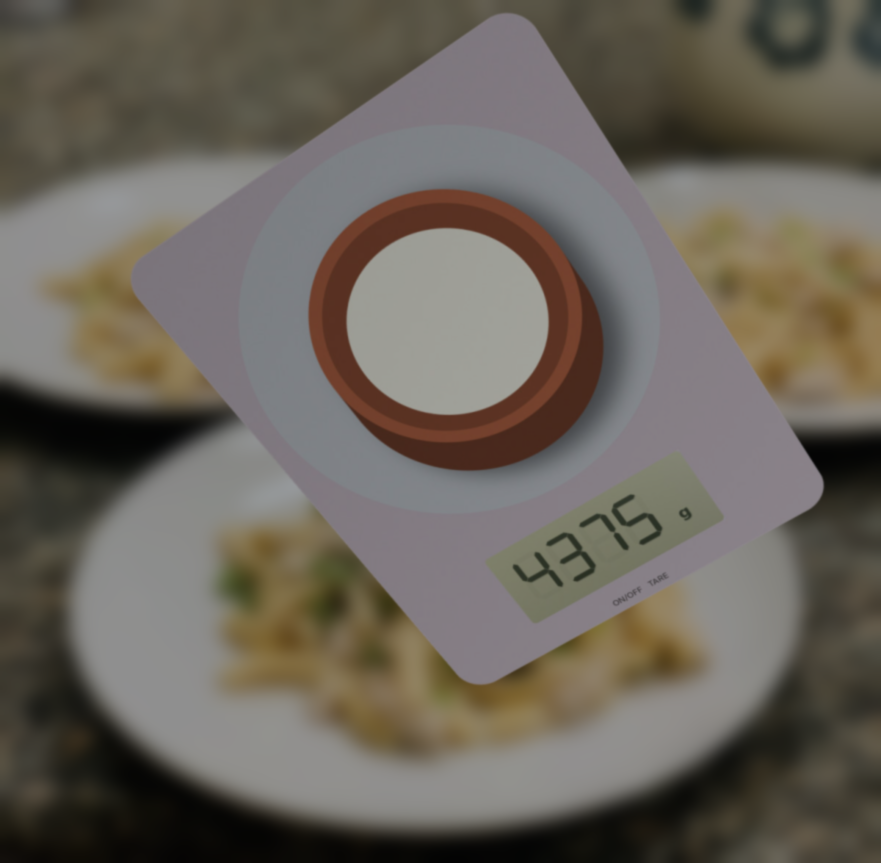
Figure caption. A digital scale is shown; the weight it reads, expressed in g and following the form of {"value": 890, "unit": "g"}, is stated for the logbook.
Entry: {"value": 4375, "unit": "g"}
